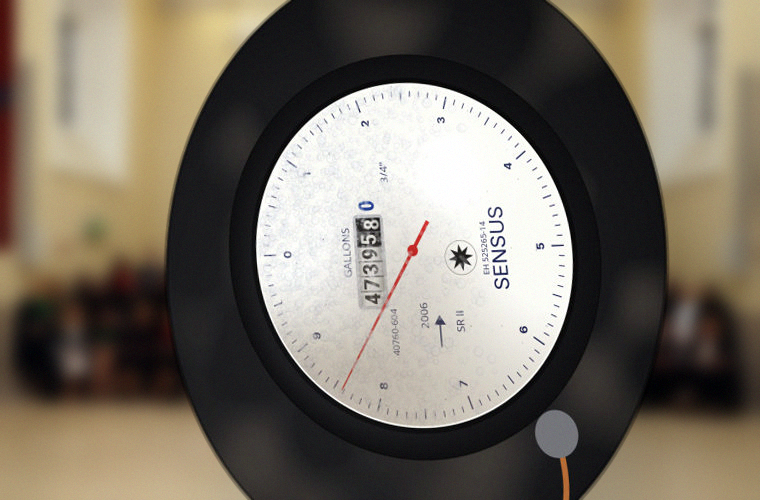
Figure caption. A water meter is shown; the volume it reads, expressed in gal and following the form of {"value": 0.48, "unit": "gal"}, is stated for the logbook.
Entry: {"value": 4739578.4, "unit": "gal"}
